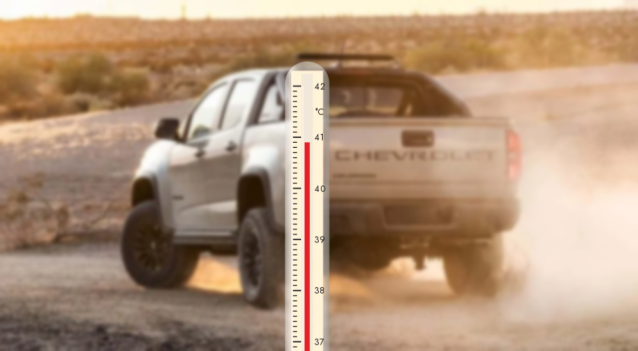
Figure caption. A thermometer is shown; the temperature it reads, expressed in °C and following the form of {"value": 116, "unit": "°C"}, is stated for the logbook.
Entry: {"value": 40.9, "unit": "°C"}
